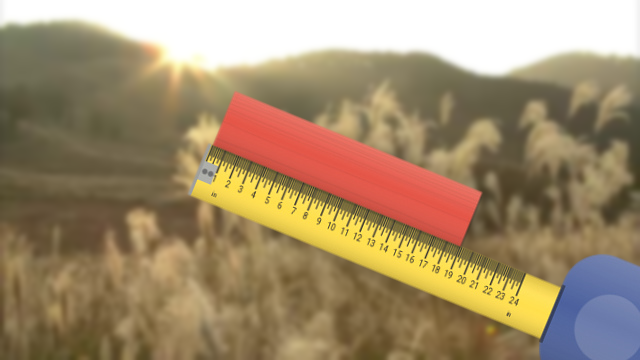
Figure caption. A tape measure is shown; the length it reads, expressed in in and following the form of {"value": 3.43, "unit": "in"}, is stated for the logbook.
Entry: {"value": 19, "unit": "in"}
